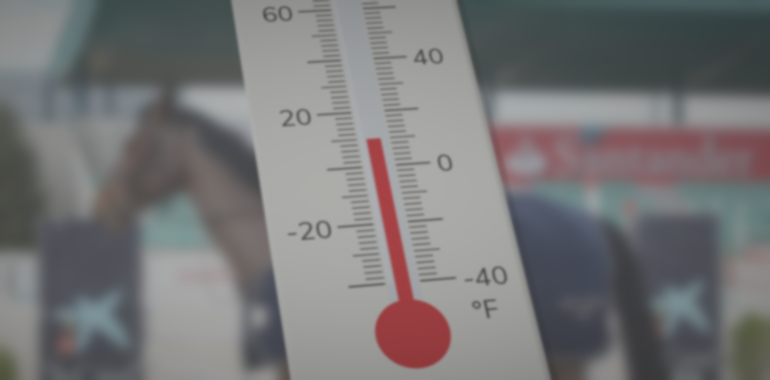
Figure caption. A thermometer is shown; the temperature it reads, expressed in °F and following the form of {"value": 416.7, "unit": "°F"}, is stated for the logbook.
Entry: {"value": 10, "unit": "°F"}
